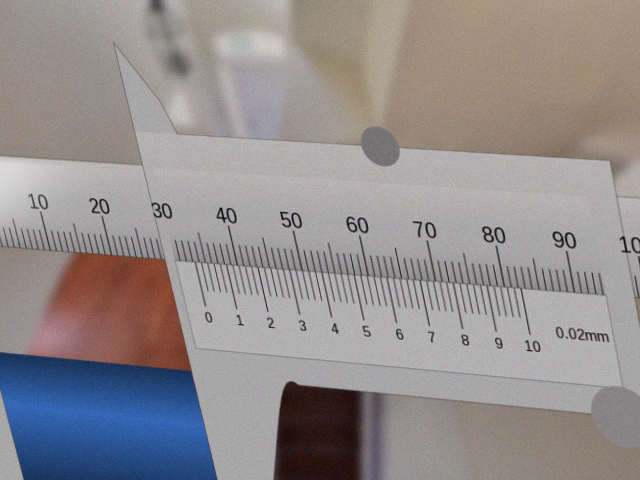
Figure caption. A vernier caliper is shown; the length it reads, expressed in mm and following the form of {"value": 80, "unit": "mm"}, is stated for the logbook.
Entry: {"value": 33.4, "unit": "mm"}
